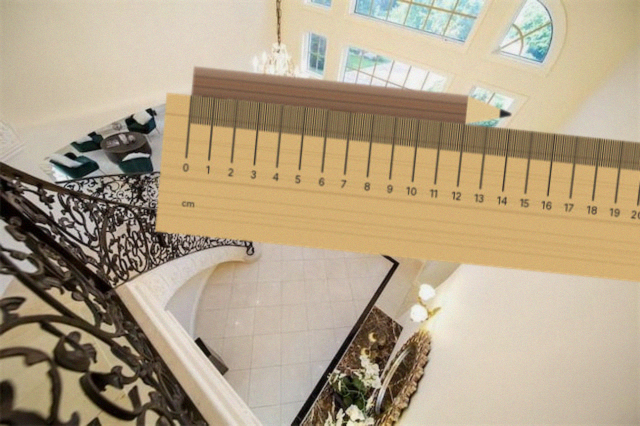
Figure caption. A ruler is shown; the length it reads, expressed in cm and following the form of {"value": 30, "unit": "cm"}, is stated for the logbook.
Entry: {"value": 14, "unit": "cm"}
